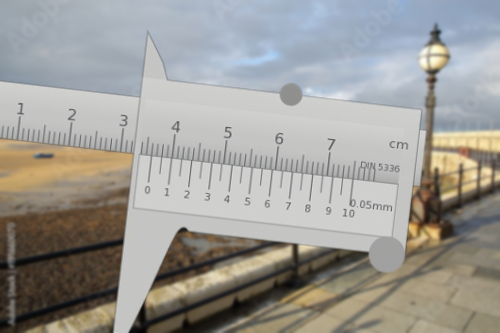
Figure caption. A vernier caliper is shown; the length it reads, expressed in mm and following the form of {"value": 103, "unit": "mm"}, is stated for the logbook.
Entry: {"value": 36.0, "unit": "mm"}
